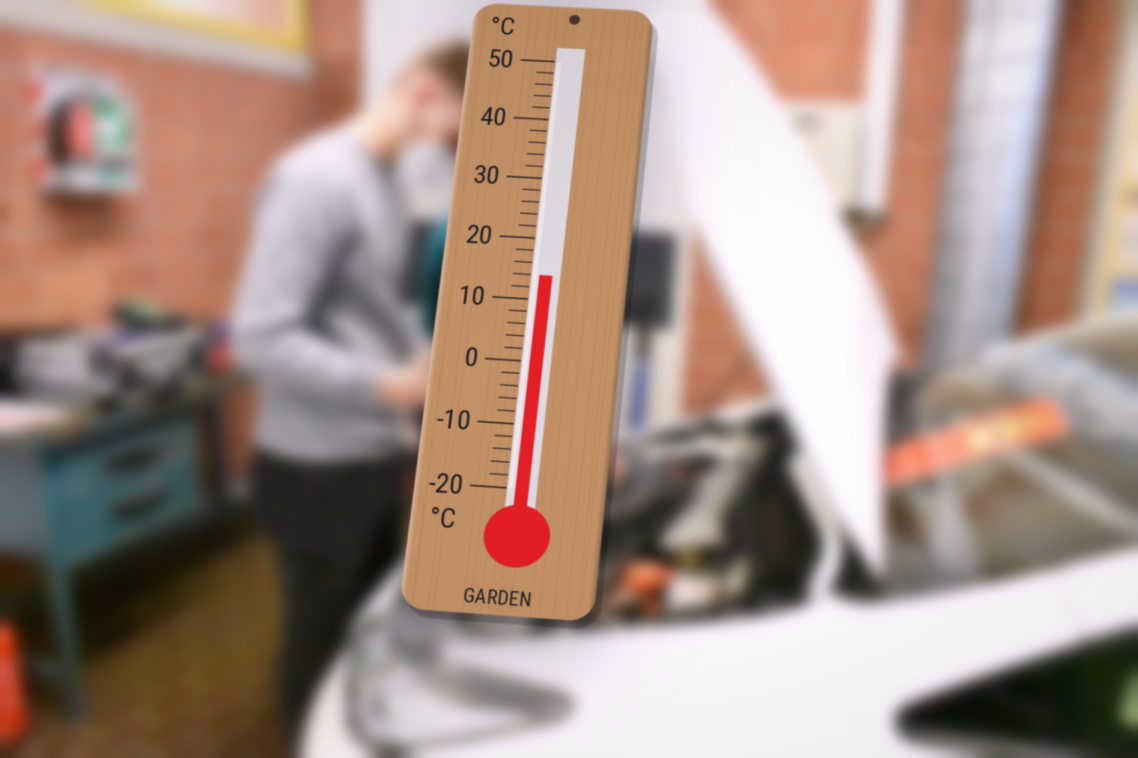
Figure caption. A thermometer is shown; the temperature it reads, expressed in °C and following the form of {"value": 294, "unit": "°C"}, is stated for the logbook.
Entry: {"value": 14, "unit": "°C"}
